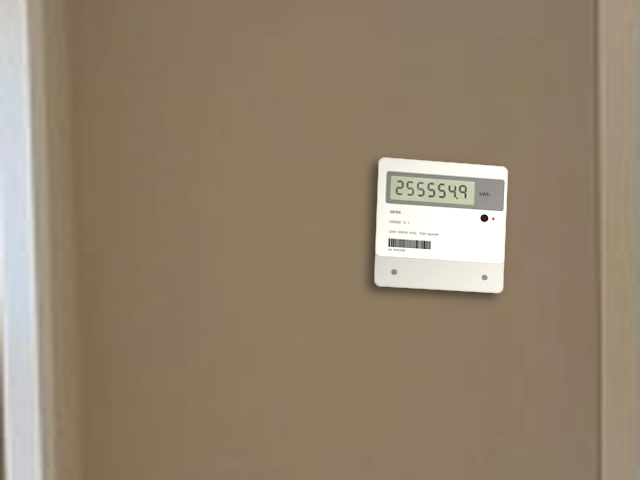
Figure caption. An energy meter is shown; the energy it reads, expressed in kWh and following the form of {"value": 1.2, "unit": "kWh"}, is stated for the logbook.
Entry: {"value": 255554.9, "unit": "kWh"}
